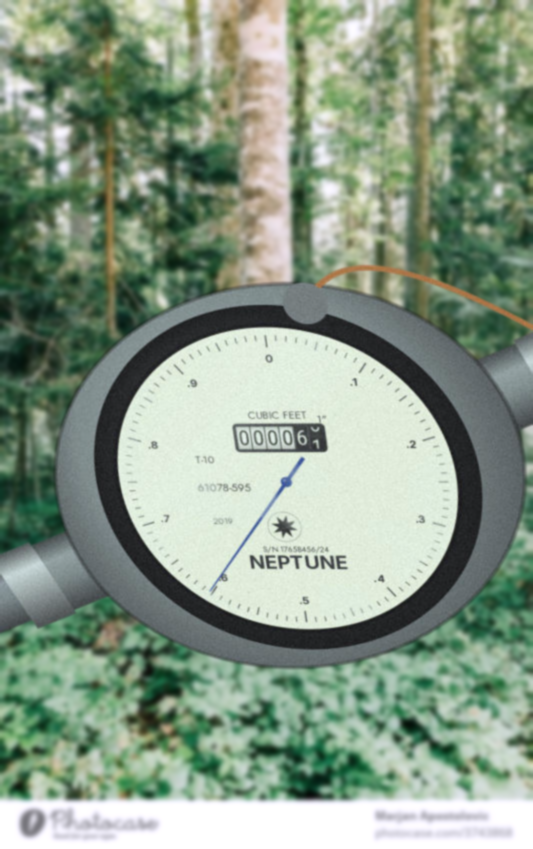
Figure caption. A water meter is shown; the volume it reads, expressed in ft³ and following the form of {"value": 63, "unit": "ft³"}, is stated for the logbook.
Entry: {"value": 60.60, "unit": "ft³"}
